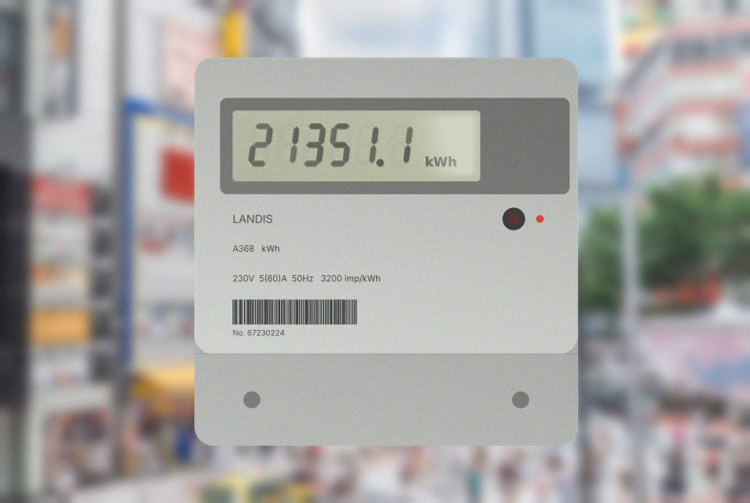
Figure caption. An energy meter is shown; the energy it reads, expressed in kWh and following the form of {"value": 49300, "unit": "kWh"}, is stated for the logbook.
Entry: {"value": 21351.1, "unit": "kWh"}
